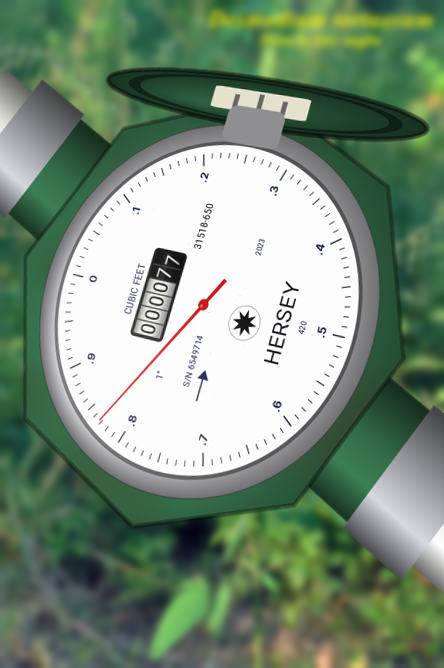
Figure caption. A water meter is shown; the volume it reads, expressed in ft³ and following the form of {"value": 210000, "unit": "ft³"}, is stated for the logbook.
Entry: {"value": 76.83, "unit": "ft³"}
